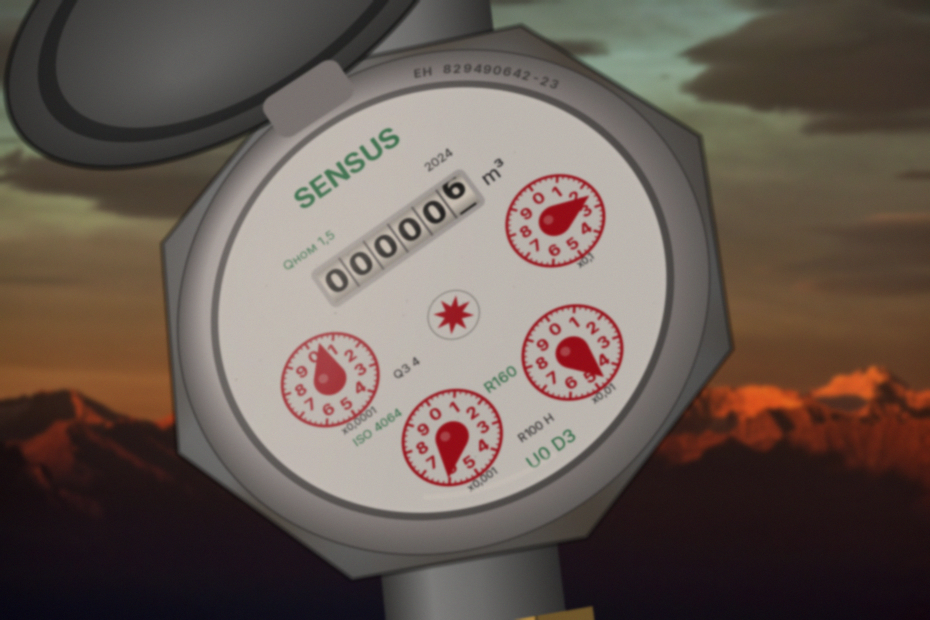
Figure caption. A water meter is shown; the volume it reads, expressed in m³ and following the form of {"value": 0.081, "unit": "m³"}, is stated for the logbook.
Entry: {"value": 6.2460, "unit": "m³"}
